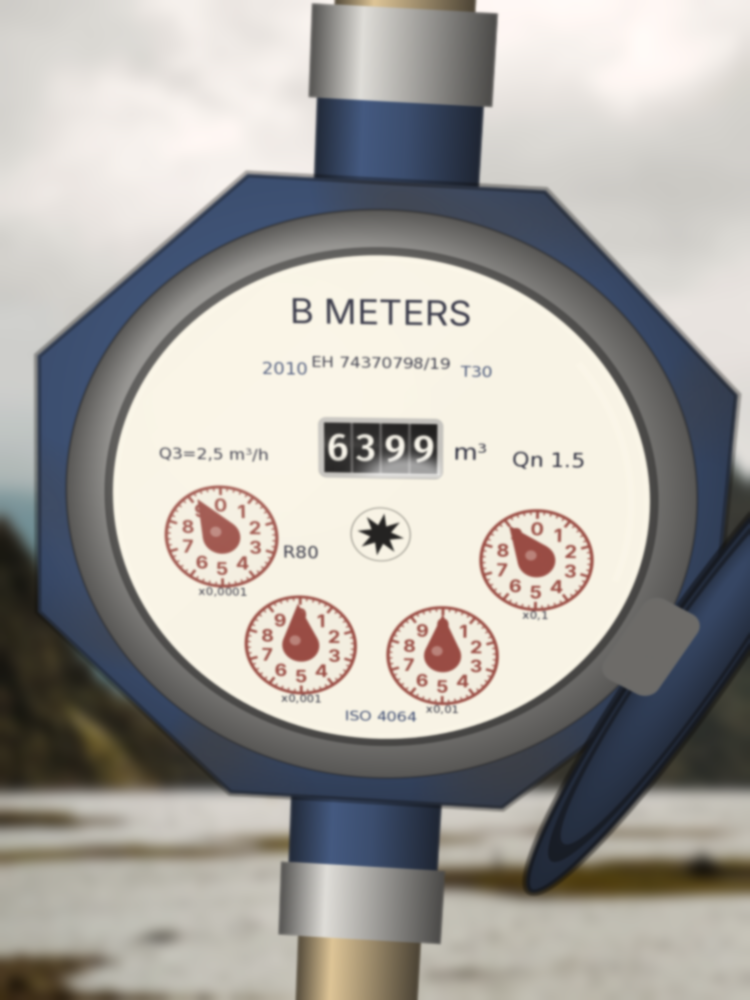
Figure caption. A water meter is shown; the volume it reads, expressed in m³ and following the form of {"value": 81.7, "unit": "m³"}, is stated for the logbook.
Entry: {"value": 6399.8999, "unit": "m³"}
